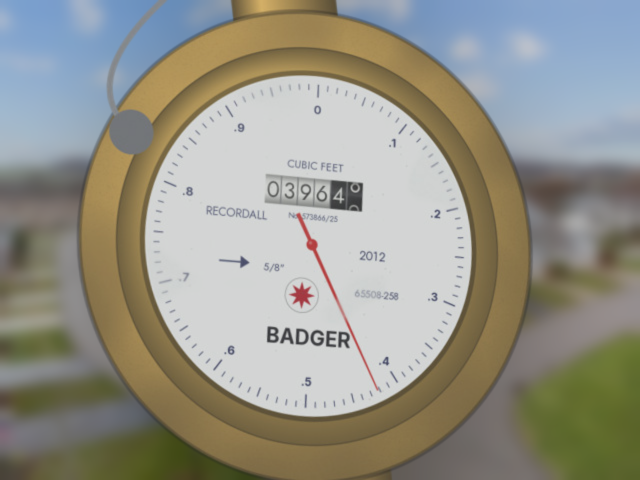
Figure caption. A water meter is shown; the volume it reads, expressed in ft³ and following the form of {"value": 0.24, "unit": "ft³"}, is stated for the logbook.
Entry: {"value": 39648.42, "unit": "ft³"}
